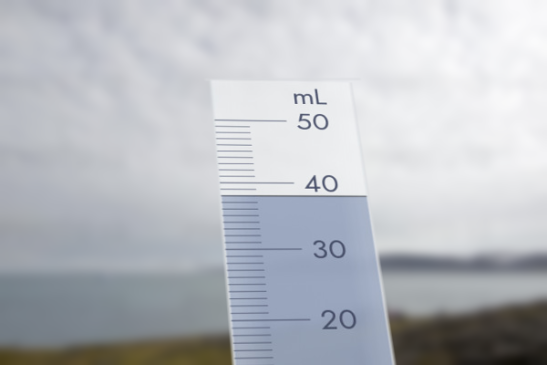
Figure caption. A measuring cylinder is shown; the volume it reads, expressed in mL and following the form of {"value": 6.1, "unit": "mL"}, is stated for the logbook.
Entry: {"value": 38, "unit": "mL"}
